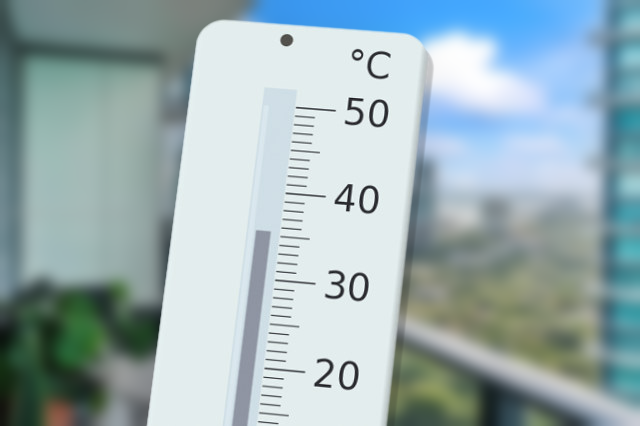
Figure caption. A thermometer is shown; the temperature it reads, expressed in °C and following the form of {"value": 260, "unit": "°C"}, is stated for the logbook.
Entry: {"value": 35.5, "unit": "°C"}
